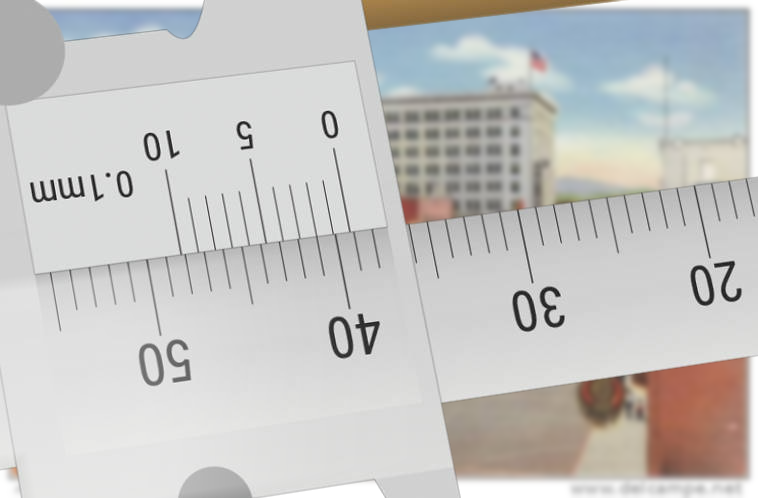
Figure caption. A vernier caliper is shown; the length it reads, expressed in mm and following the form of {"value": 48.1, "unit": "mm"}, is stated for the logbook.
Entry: {"value": 39.2, "unit": "mm"}
